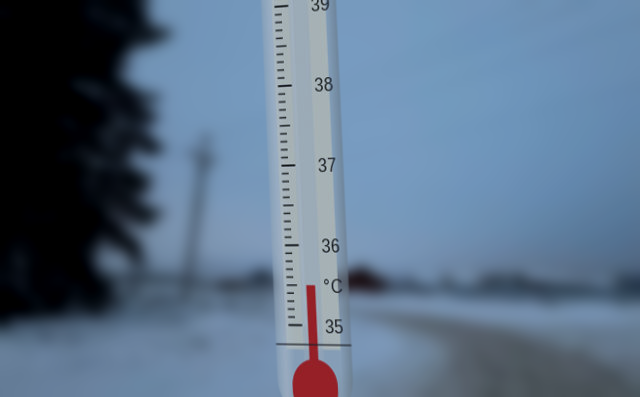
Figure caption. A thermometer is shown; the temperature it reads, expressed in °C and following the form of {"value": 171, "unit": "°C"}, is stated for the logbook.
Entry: {"value": 35.5, "unit": "°C"}
